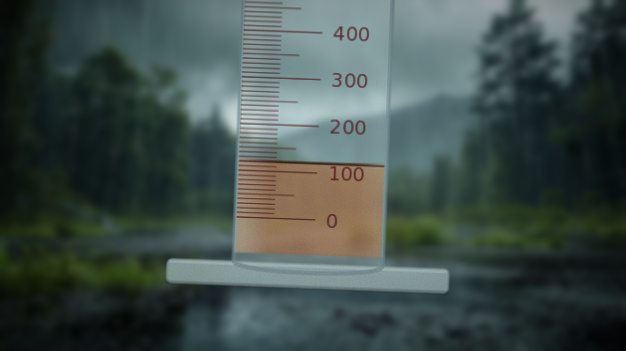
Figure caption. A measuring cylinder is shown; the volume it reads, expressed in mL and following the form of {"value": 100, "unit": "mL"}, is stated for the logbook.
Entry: {"value": 120, "unit": "mL"}
